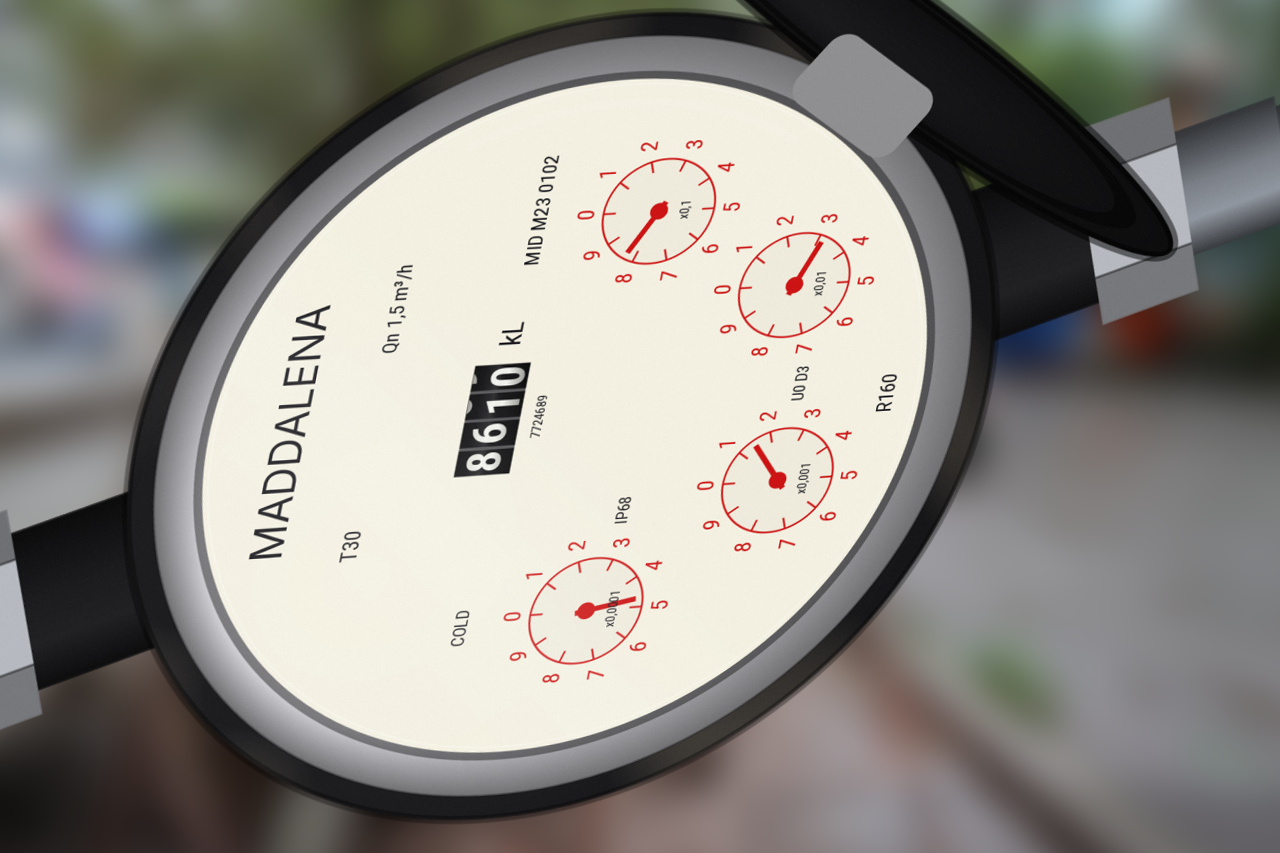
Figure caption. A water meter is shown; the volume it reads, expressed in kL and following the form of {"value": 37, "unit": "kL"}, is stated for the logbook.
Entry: {"value": 8609.8314, "unit": "kL"}
